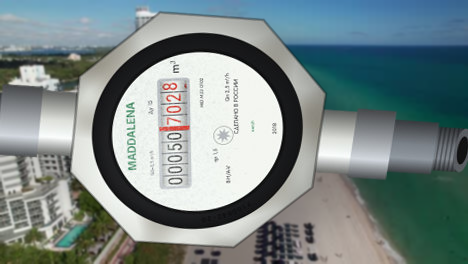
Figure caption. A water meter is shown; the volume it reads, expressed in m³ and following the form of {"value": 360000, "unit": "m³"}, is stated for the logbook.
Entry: {"value": 50.7028, "unit": "m³"}
